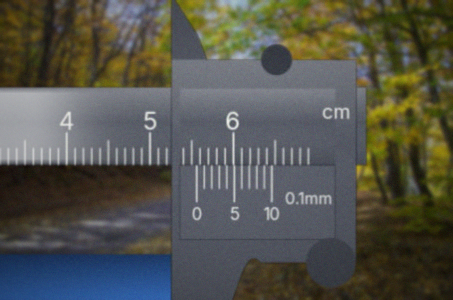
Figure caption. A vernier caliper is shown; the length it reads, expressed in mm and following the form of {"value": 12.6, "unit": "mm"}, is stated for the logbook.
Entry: {"value": 55.6, "unit": "mm"}
